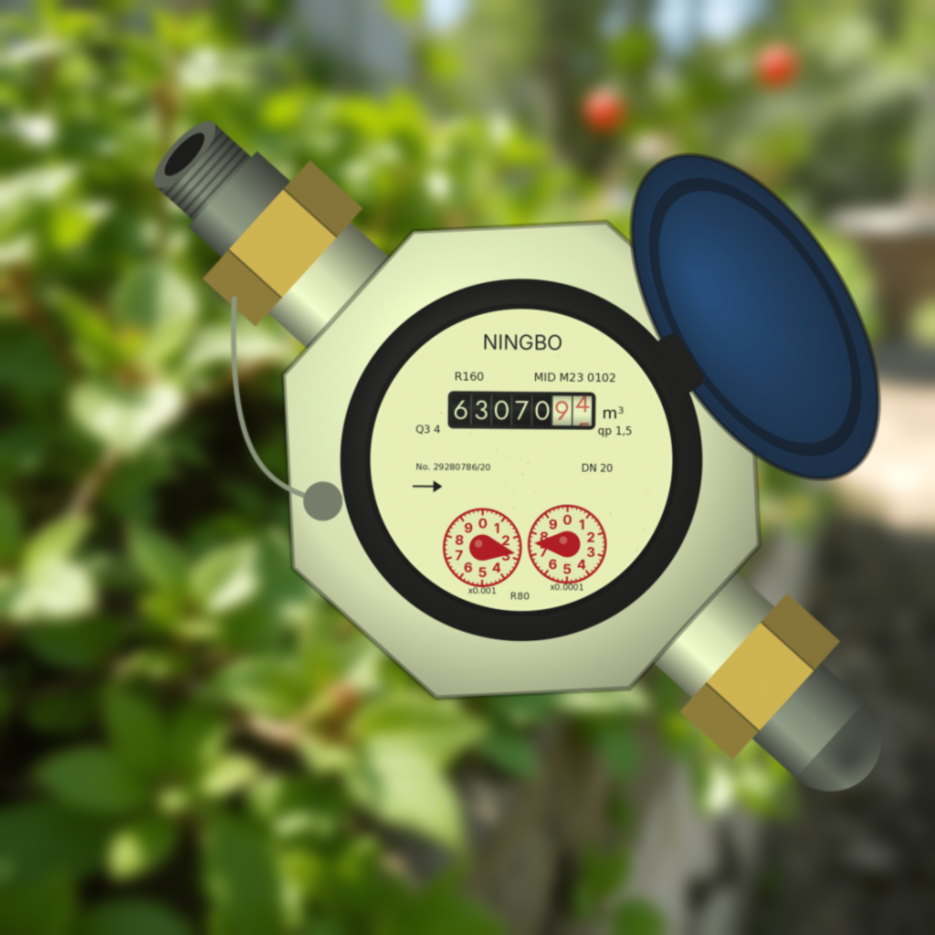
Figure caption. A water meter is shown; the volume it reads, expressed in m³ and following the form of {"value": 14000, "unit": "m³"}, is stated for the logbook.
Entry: {"value": 63070.9427, "unit": "m³"}
